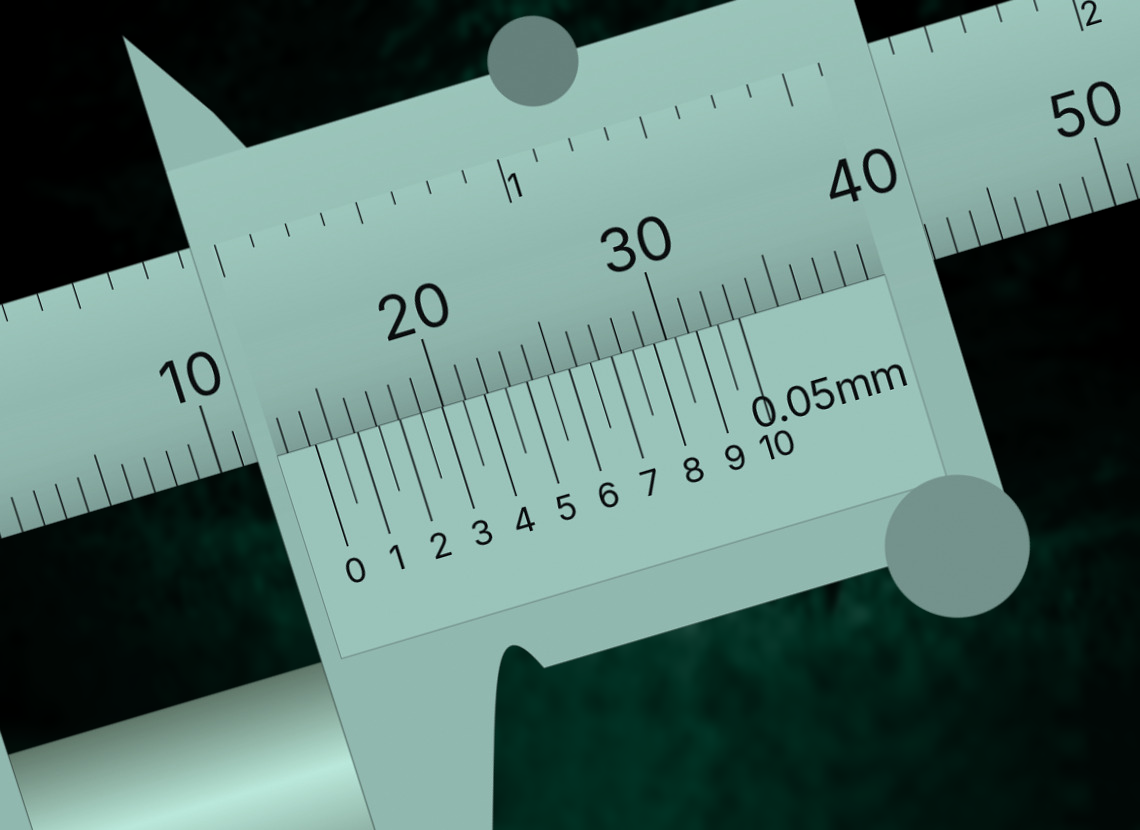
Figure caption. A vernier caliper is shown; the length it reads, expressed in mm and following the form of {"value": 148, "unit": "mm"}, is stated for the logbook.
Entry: {"value": 14.25, "unit": "mm"}
